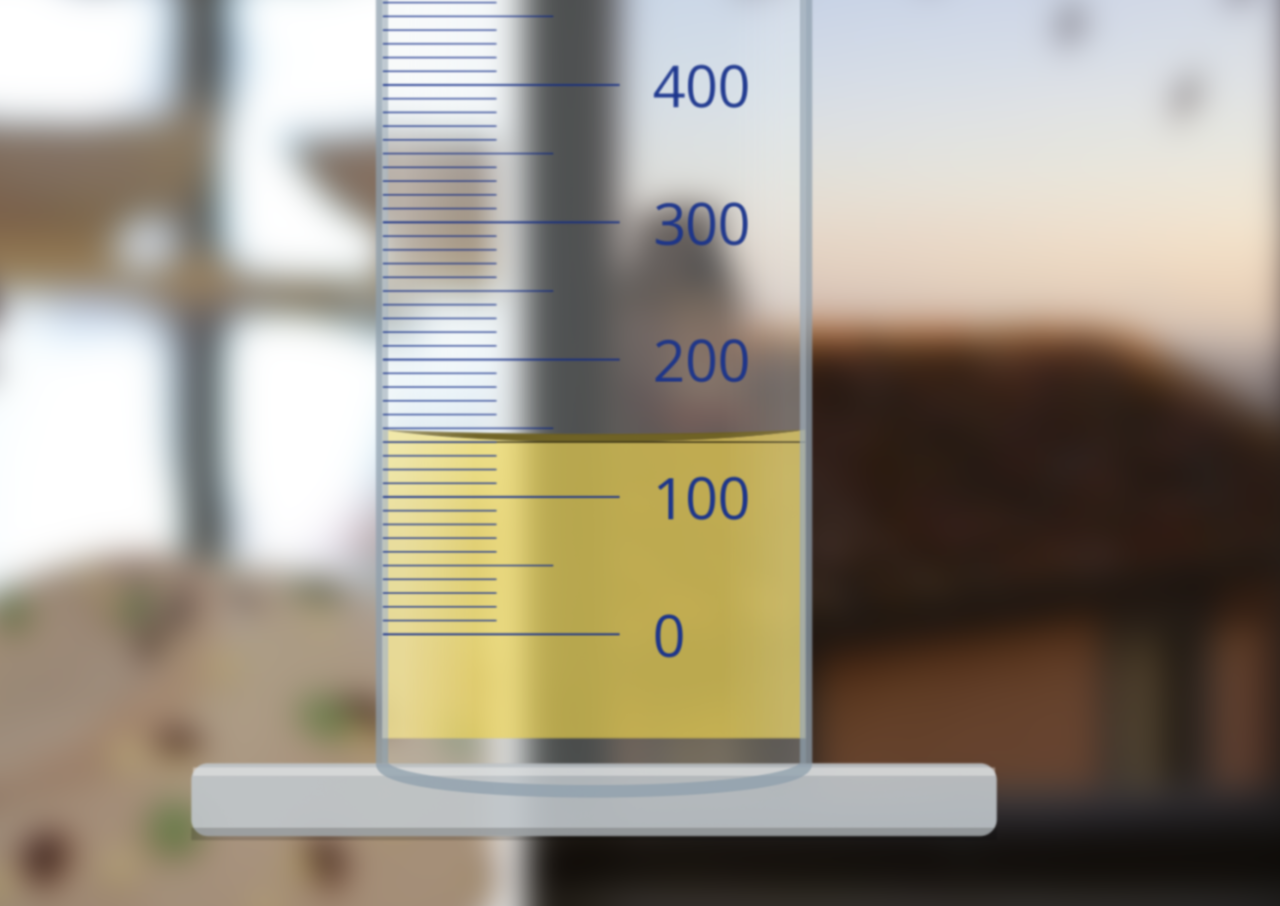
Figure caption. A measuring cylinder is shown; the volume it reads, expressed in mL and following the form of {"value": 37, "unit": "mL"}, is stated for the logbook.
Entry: {"value": 140, "unit": "mL"}
